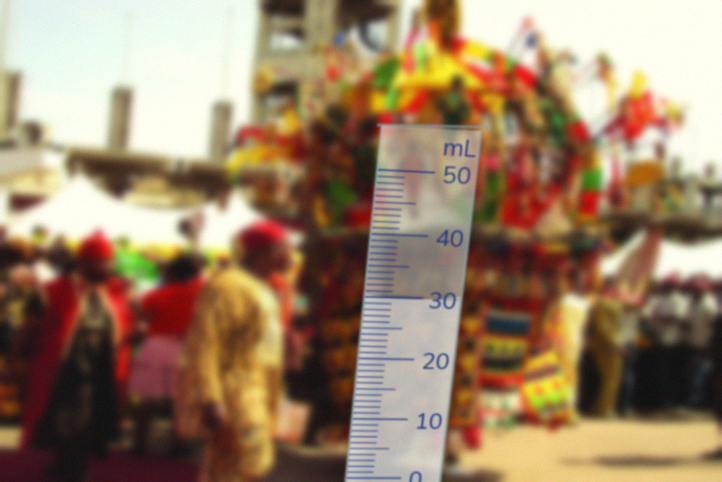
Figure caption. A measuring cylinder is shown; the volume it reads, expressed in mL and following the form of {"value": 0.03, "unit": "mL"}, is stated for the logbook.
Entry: {"value": 30, "unit": "mL"}
